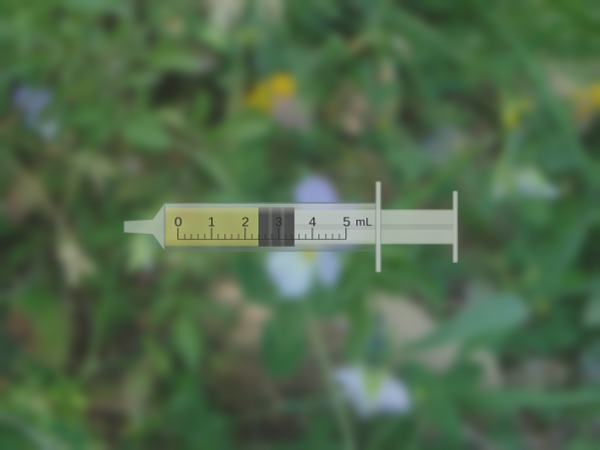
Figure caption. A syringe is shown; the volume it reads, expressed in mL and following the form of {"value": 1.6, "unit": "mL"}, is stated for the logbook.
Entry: {"value": 2.4, "unit": "mL"}
